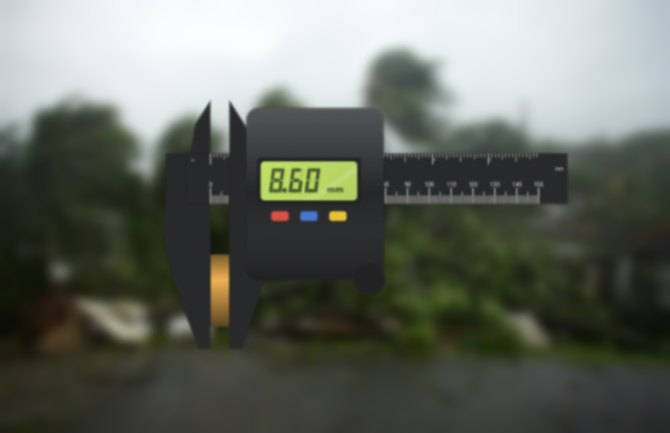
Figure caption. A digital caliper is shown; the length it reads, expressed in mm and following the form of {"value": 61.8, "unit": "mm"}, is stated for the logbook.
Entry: {"value": 8.60, "unit": "mm"}
